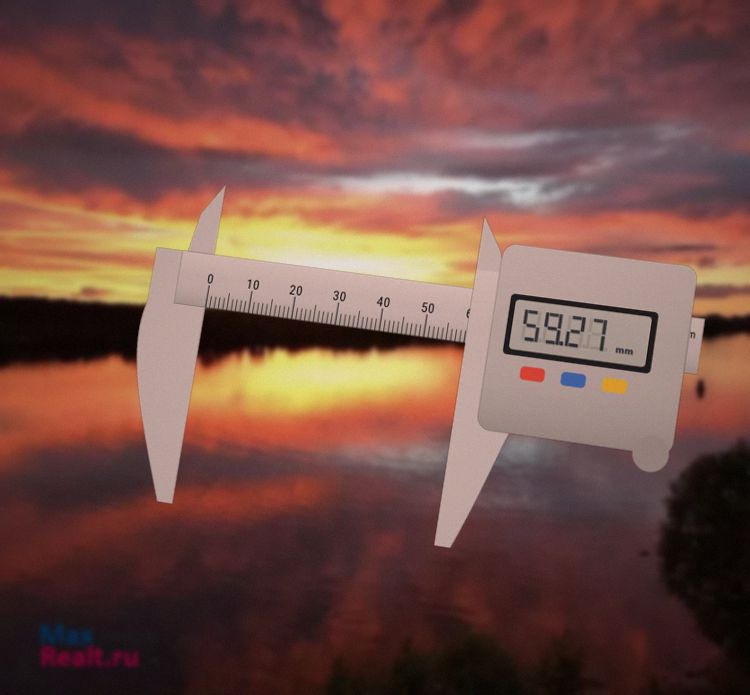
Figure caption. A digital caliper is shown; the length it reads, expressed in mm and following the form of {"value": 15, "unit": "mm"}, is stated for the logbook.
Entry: {"value": 59.27, "unit": "mm"}
